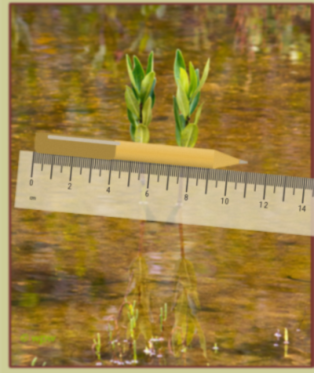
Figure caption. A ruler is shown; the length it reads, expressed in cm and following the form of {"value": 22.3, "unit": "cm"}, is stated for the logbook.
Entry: {"value": 11, "unit": "cm"}
